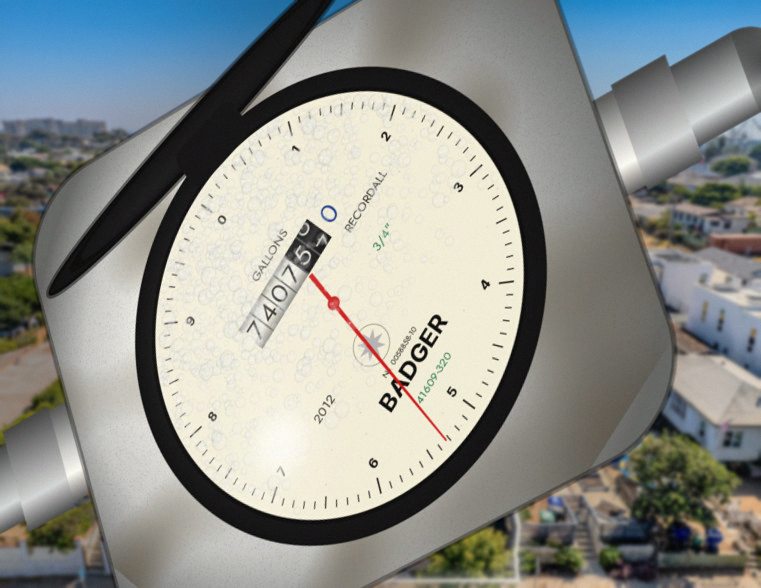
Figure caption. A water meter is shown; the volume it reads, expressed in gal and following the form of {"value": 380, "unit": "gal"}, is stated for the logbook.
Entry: {"value": 7407565.3, "unit": "gal"}
